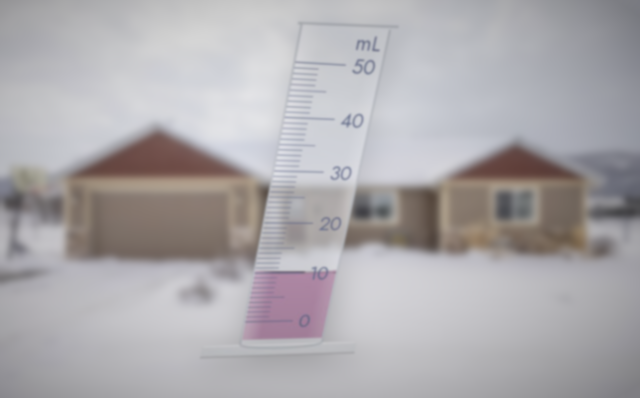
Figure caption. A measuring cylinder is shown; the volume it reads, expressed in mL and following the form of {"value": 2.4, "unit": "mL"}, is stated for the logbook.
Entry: {"value": 10, "unit": "mL"}
